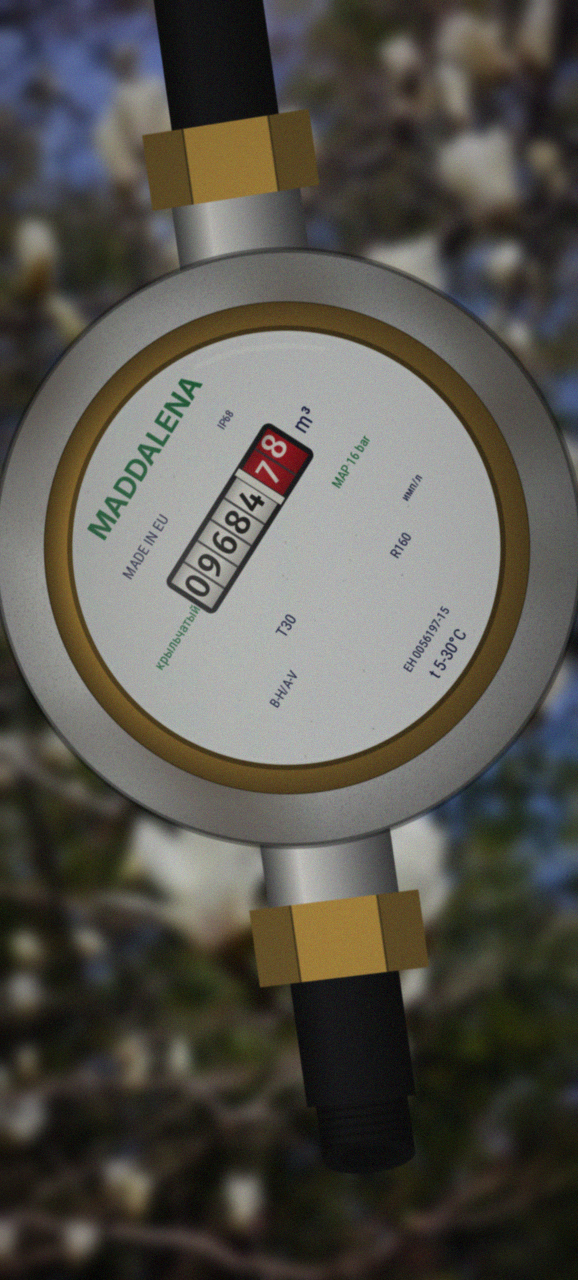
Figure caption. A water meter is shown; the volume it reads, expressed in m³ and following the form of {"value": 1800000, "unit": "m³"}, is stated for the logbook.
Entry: {"value": 9684.78, "unit": "m³"}
